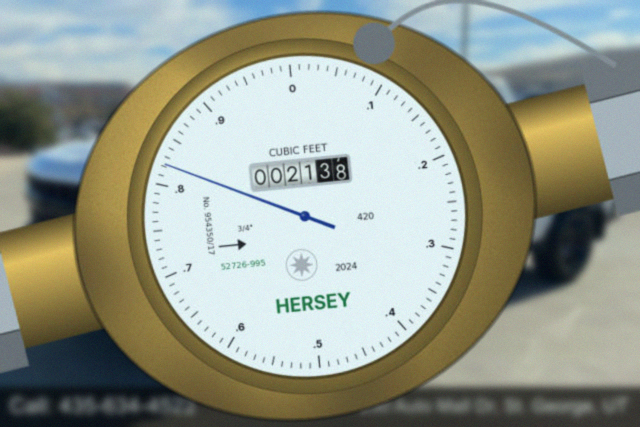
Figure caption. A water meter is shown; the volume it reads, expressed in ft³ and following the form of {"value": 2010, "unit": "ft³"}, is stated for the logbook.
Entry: {"value": 2137.82, "unit": "ft³"}
